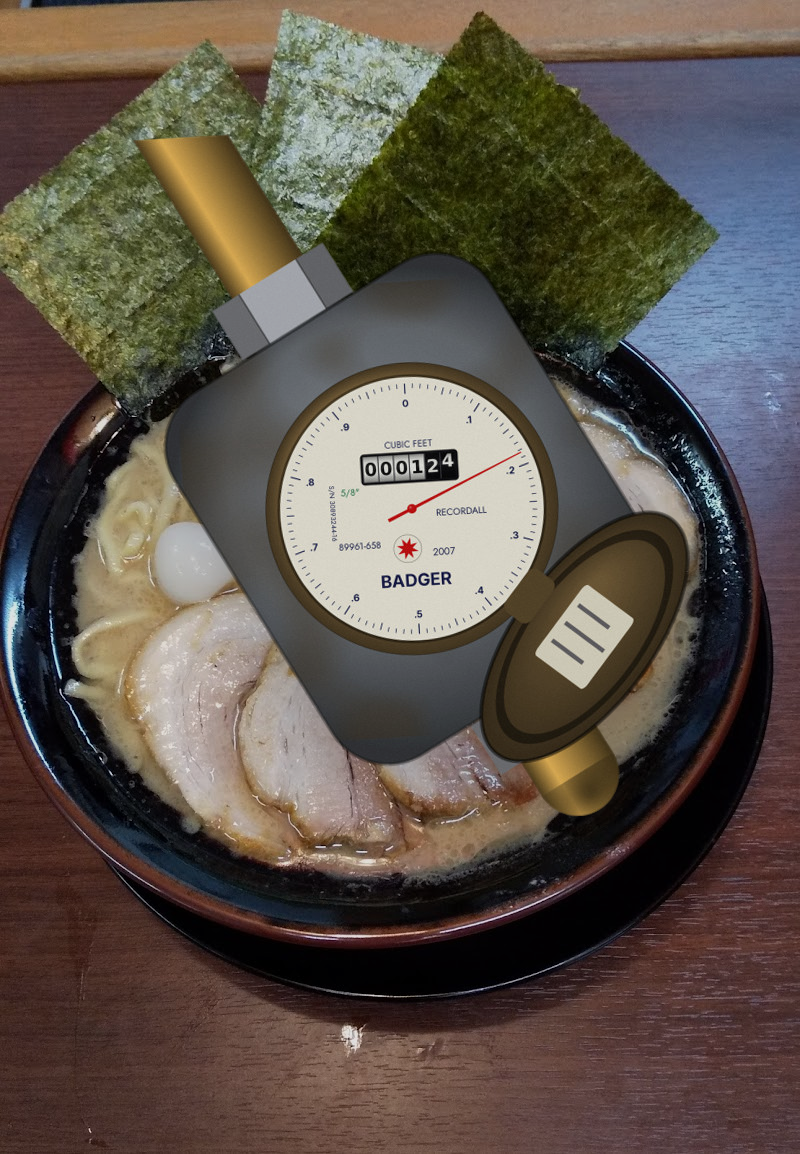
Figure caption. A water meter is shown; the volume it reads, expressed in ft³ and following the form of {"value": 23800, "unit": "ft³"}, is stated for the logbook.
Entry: {"value": 124.18, "unit": "ft³"}
